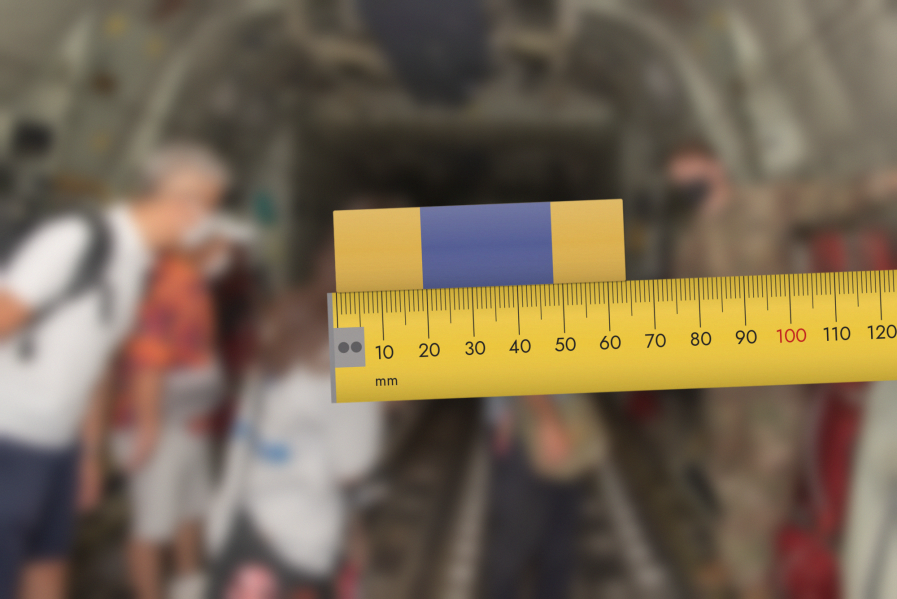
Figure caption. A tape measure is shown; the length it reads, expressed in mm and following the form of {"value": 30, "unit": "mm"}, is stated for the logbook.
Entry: {"value": 64, "unit": "mm"}
